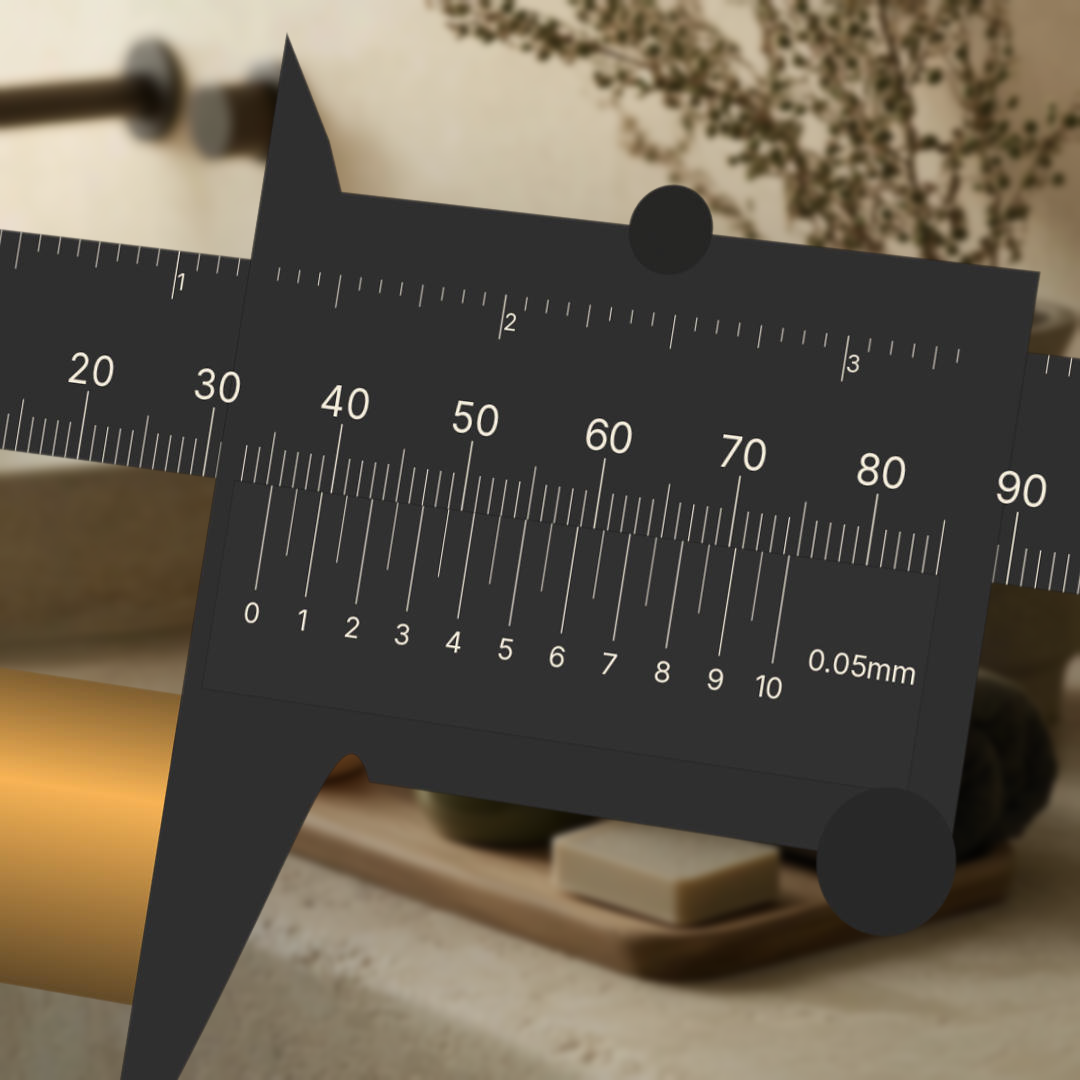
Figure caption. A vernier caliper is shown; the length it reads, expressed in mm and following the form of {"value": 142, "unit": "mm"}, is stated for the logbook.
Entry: {"value": 35.4, "unit": "mm"}
